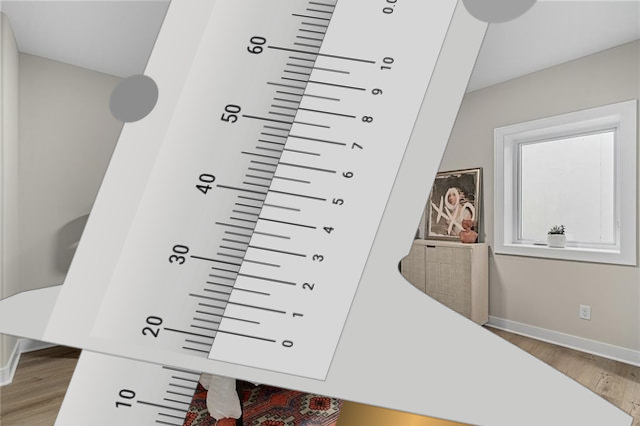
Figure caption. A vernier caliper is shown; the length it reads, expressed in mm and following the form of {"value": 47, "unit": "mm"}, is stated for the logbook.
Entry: {"value": 21.0, "unit": "mm"}
